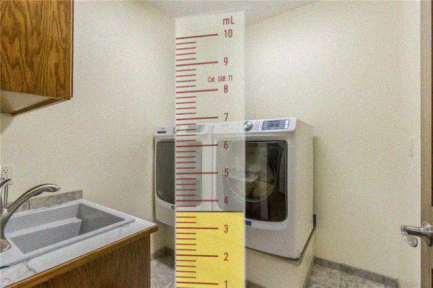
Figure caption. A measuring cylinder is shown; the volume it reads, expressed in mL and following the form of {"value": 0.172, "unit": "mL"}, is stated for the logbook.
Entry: {"value": 3.6, "unit": "mL"}
